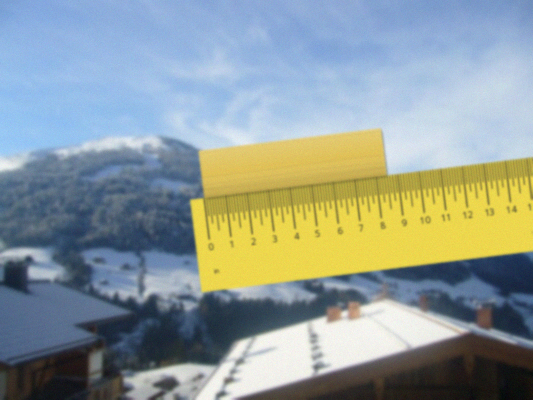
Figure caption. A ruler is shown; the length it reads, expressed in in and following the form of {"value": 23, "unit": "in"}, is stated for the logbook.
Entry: {"value": 8.5, "unit": "in"}
